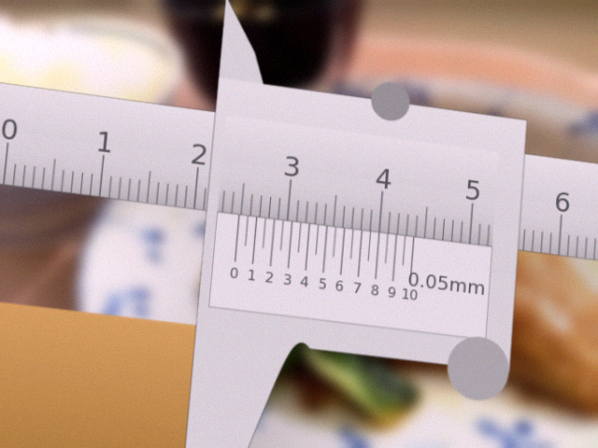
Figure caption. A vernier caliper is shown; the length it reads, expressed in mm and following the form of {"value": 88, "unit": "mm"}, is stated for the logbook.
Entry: {"value": 24.8, "unit": "mm"}
